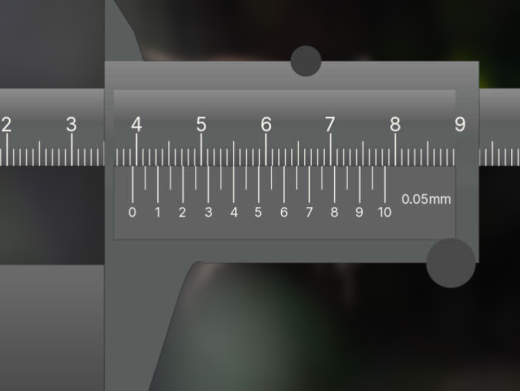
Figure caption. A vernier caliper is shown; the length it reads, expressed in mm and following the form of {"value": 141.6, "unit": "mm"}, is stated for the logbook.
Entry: {"value": 39.4, "unit": "mm"}
